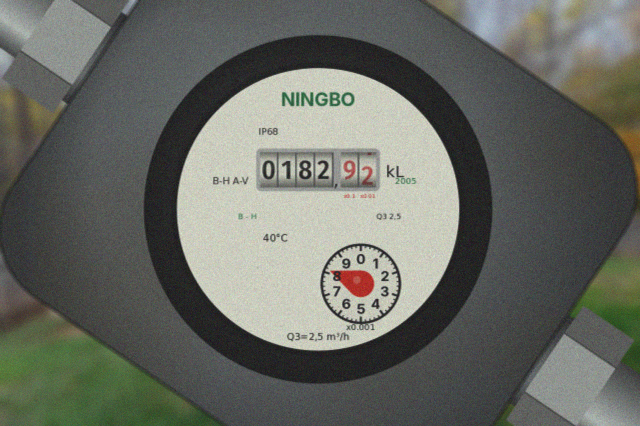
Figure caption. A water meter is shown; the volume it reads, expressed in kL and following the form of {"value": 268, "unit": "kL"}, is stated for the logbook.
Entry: {"value": 182.918, "unit": "kL"}
